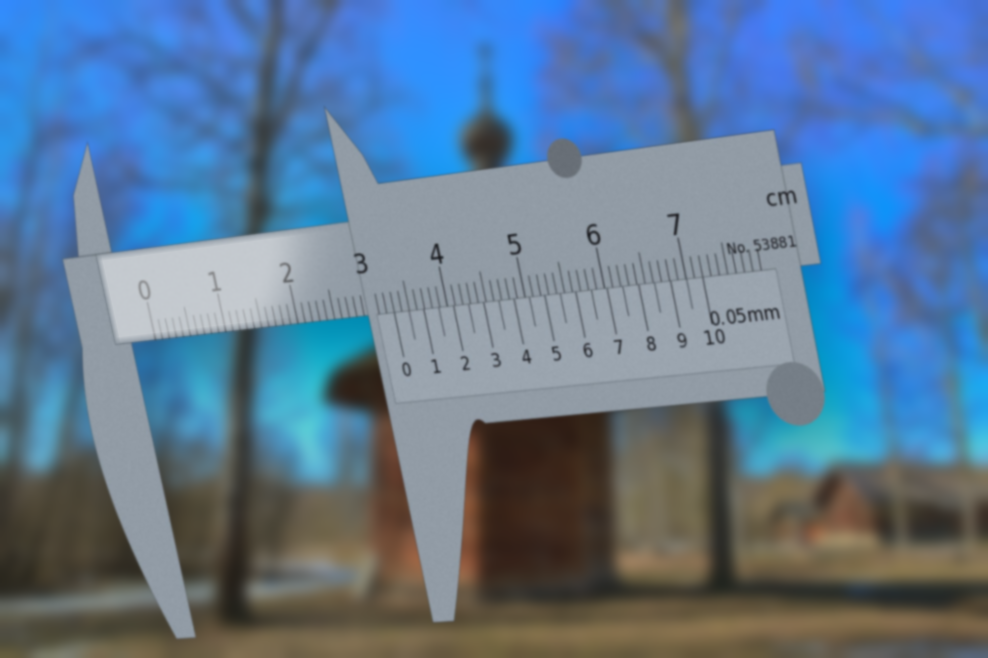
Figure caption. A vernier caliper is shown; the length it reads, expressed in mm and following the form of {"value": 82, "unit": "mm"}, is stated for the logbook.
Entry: {"value": 33.0, "unit": "mm"}
